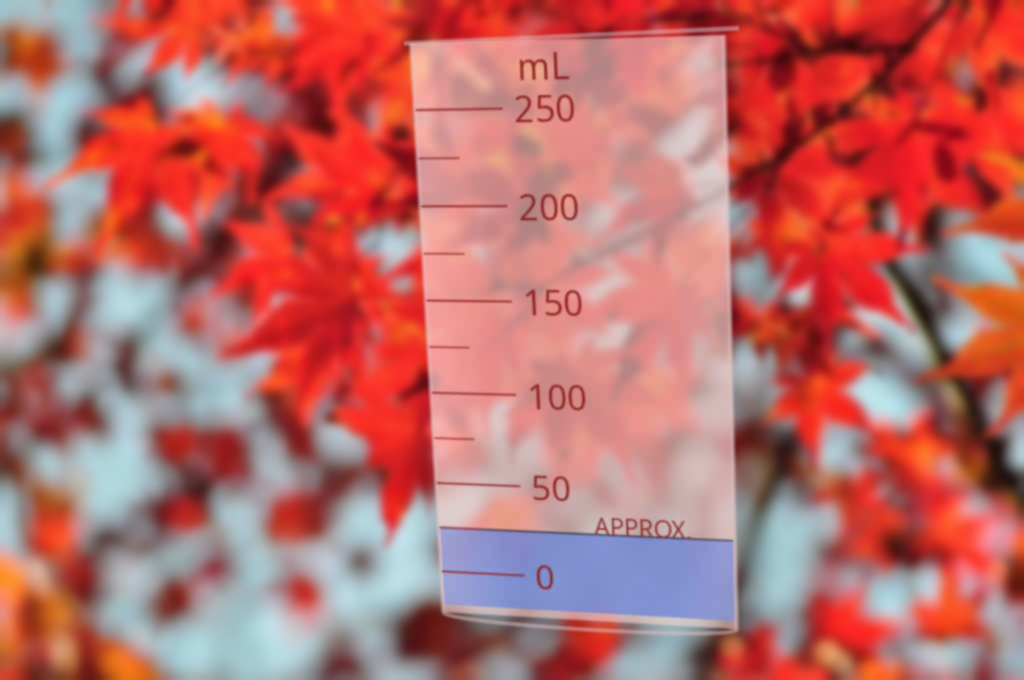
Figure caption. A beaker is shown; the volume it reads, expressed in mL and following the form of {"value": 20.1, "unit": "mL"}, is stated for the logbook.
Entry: {"value": 25, "unit": "mL"}
